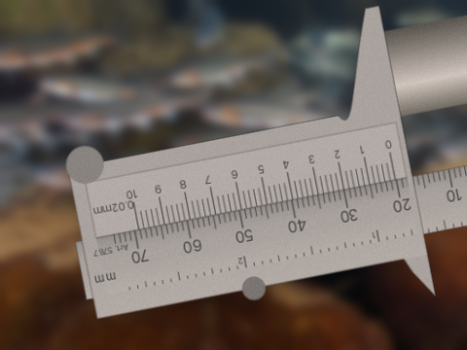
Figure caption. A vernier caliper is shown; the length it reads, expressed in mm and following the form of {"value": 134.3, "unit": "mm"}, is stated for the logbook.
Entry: {"value": 20.2, "unit": "mm"}
